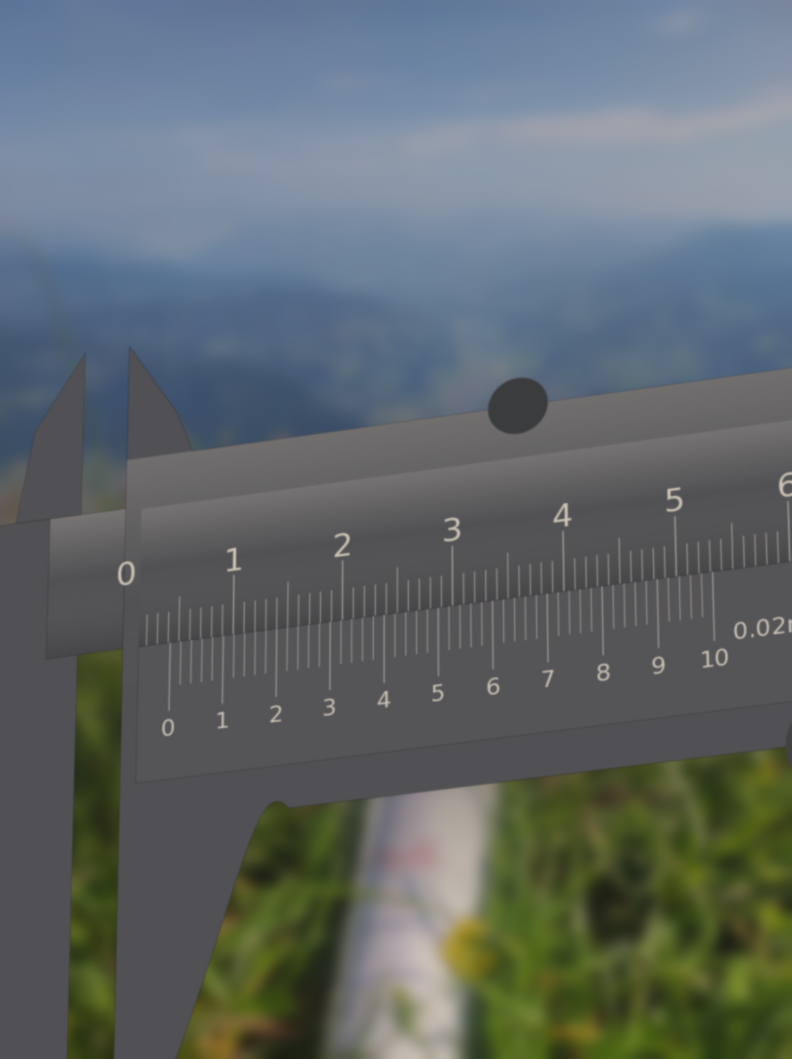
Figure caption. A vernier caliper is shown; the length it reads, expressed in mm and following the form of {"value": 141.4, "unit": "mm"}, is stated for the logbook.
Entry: {"value": 4.2, "unit": "mm"}
